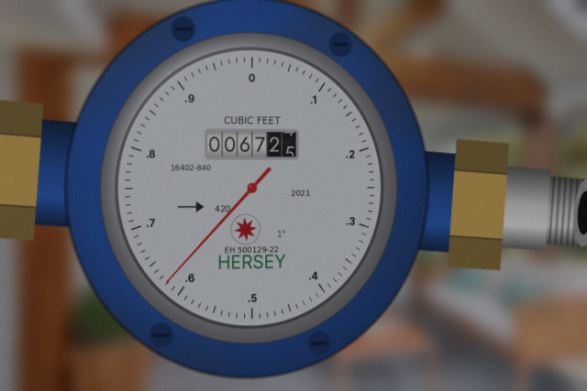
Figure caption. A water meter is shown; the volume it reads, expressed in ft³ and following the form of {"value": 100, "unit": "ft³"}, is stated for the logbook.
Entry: {"value": 6724.62, "unit": "ft³"}
